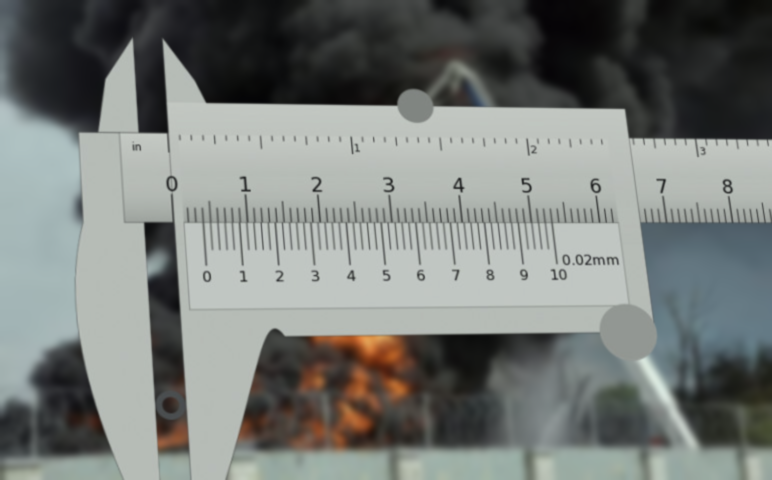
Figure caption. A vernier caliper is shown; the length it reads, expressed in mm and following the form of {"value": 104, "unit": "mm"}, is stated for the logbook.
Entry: {"value": 4.0, "unit": "mm"}
